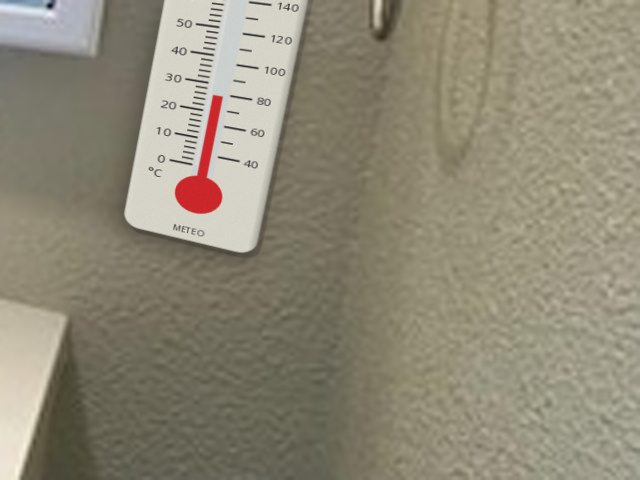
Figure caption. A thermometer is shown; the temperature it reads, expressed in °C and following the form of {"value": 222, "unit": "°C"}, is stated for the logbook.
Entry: {"value": 26, "unit": "°C"}
